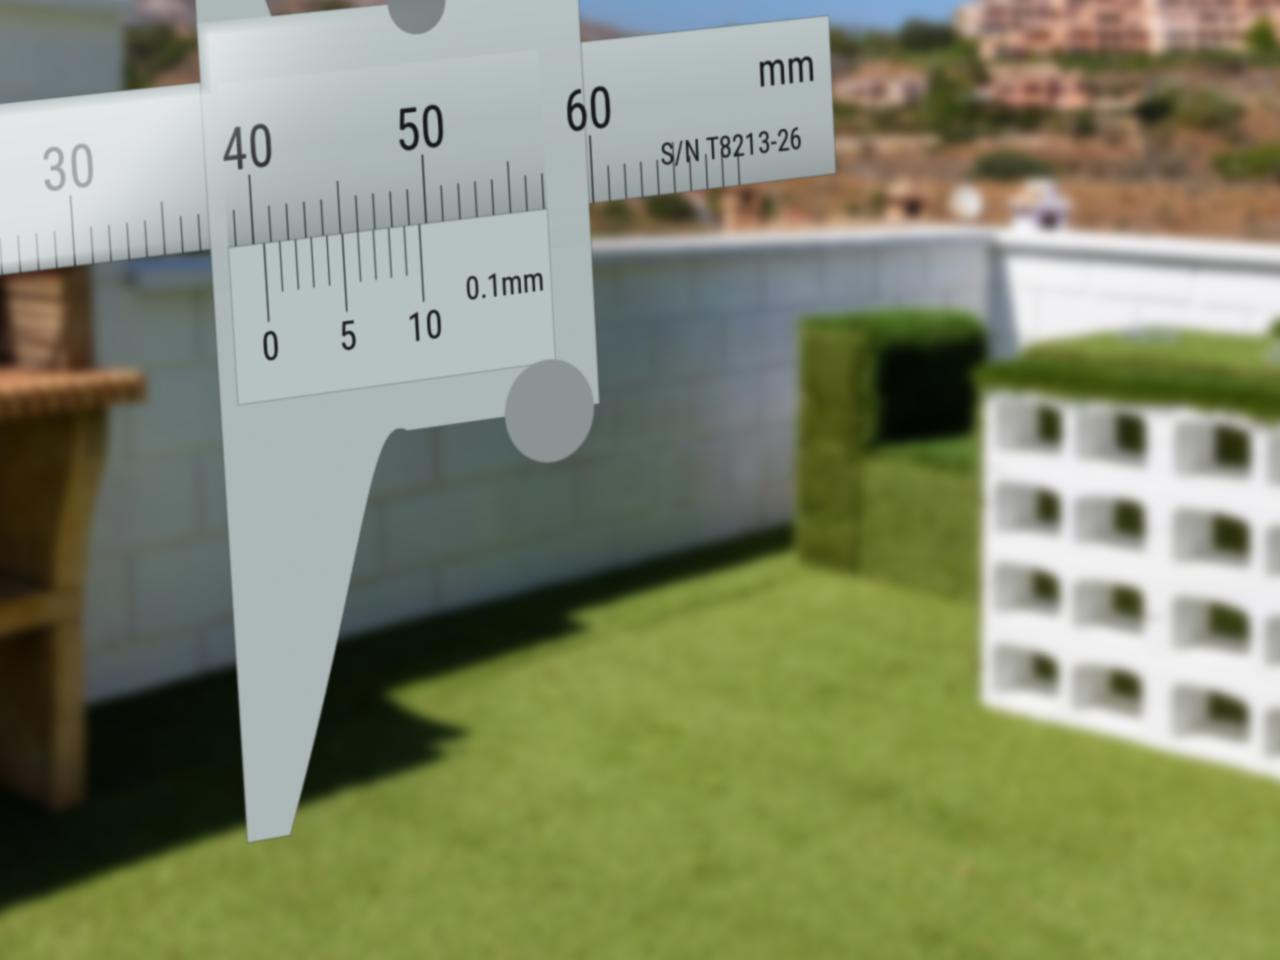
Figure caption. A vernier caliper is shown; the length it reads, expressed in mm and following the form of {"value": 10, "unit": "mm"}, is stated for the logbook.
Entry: {"value": 40.6, "unit": "mm"}
